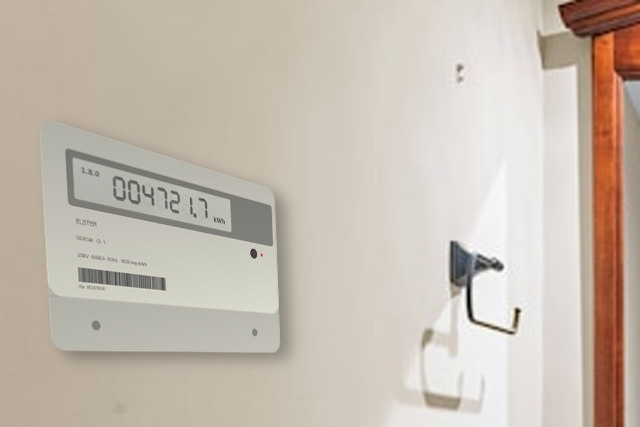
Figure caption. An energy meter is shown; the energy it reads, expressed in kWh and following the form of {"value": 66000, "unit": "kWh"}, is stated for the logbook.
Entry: {"value": 4721.7, "unit": "kWh"}
